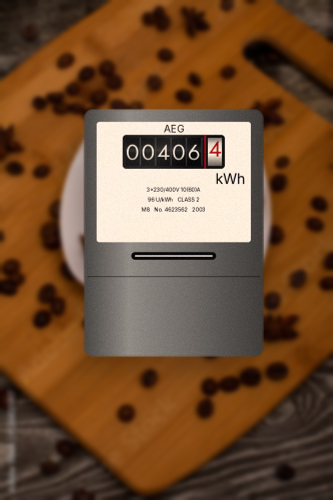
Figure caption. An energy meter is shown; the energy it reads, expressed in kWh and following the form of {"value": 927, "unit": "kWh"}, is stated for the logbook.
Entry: {"value": 406.4, "unit": "kWh"}
